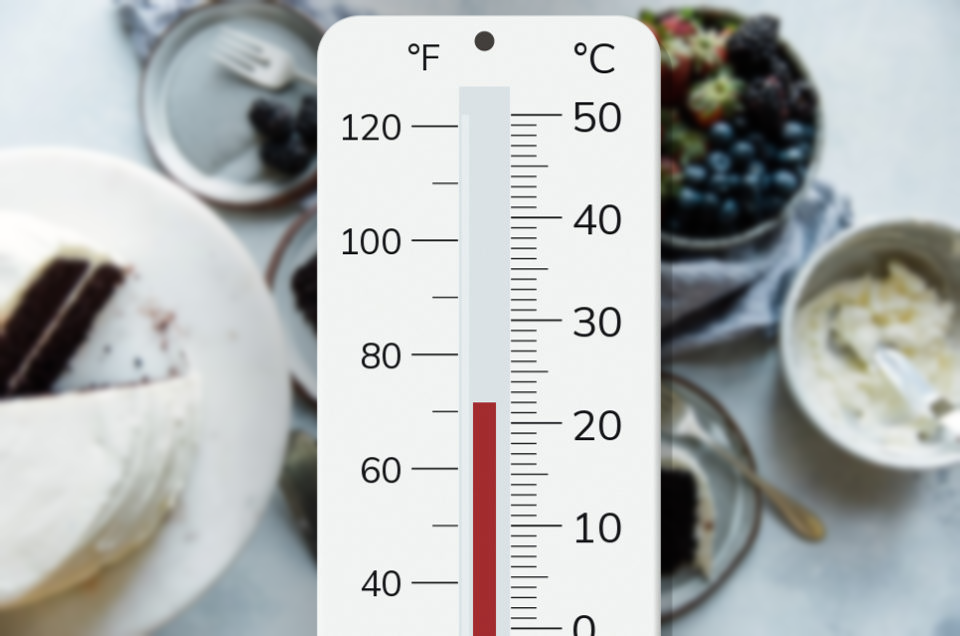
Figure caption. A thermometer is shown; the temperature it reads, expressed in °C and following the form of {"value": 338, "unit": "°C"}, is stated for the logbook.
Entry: {"value": 22, "unit": "°C"}
